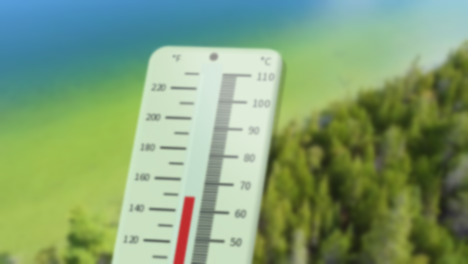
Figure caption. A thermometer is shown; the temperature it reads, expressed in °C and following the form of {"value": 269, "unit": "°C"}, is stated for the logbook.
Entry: {"value": 65, "unit": "°C"}
